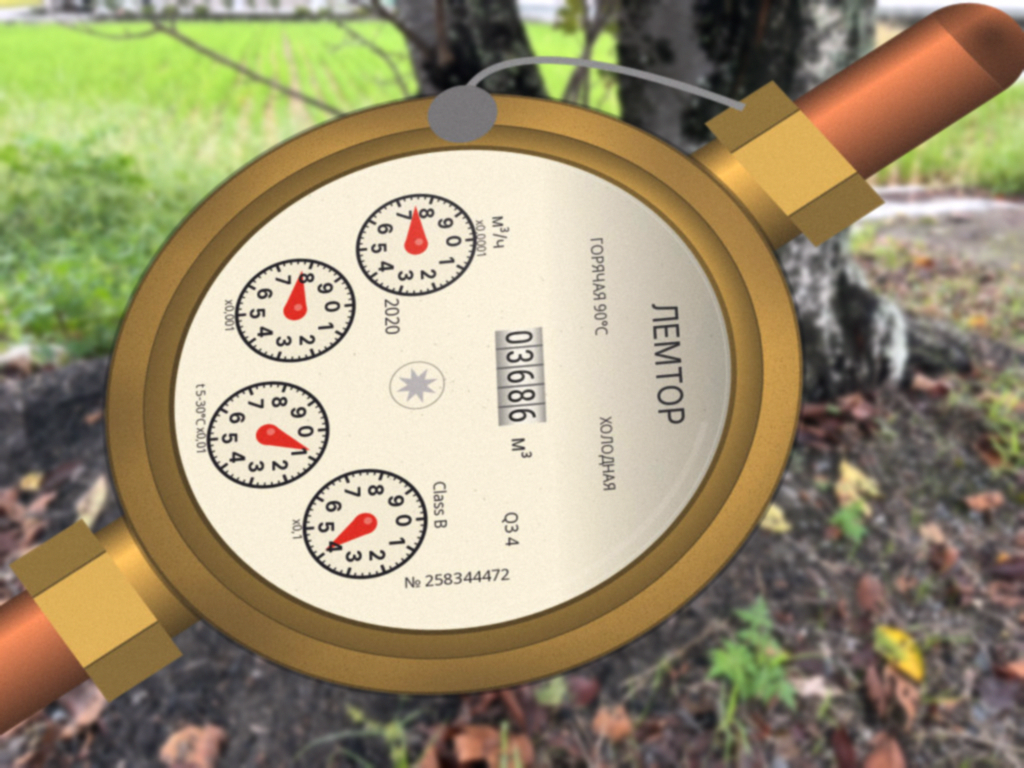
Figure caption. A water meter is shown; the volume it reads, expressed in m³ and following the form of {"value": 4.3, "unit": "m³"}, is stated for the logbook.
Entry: {"value": 3686.4077, "unit": "m³"}
